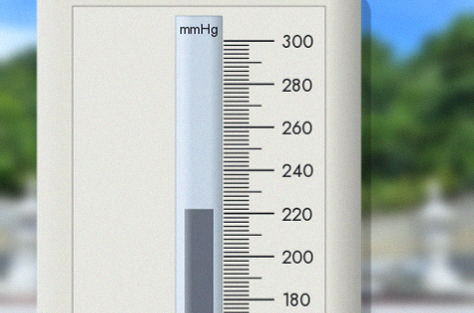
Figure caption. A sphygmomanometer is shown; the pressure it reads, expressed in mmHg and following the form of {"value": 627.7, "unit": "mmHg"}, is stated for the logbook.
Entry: {"value": 222, "unit": "mmHg"}
